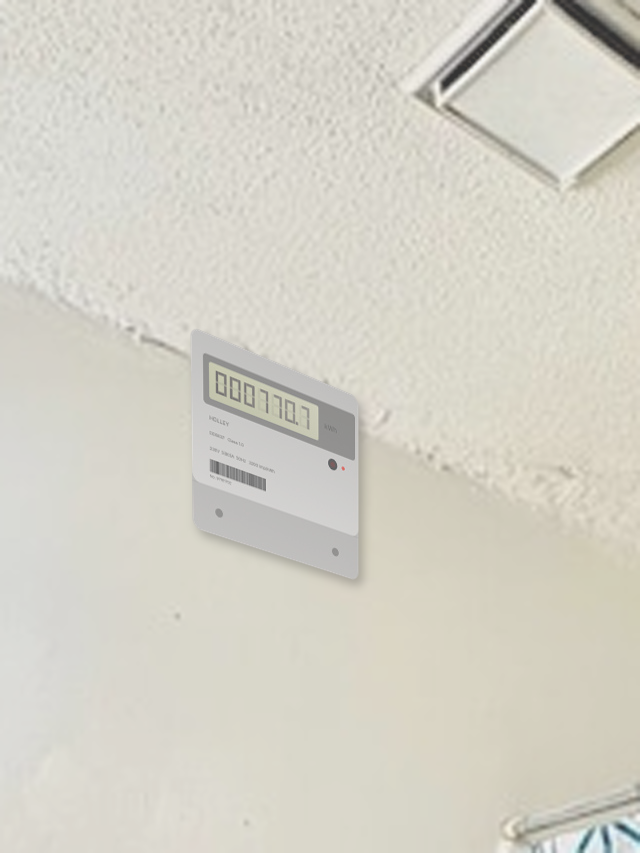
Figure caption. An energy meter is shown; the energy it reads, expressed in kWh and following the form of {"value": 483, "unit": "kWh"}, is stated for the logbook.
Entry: {"value": 770.7, "unit": "kWh"}
